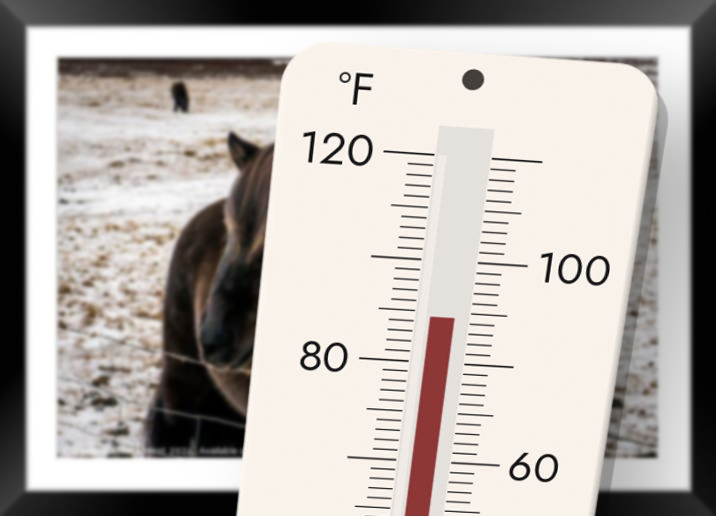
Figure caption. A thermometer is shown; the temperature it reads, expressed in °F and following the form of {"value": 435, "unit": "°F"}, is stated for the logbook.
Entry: {"value": 89, "unit": "°F"}
